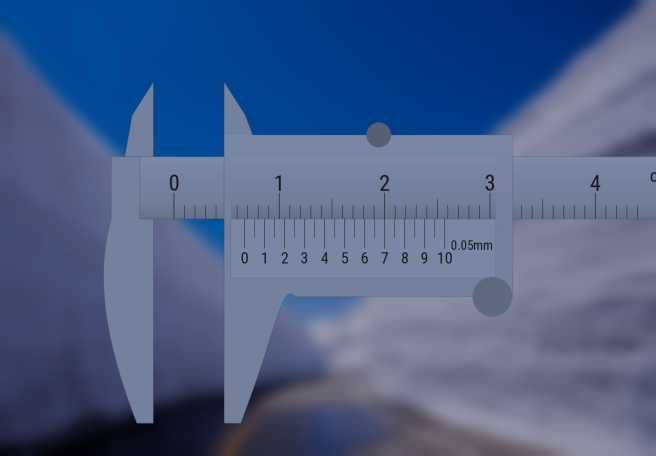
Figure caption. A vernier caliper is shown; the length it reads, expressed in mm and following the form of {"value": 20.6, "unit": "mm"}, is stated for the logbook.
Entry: {"value": 6.7, "unit": "mm"}
